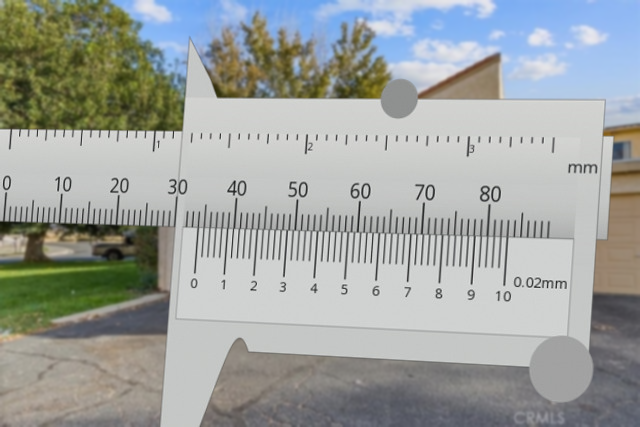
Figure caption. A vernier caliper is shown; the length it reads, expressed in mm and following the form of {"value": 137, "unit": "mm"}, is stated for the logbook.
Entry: {"value": 34.0, "unit": "mm"}
